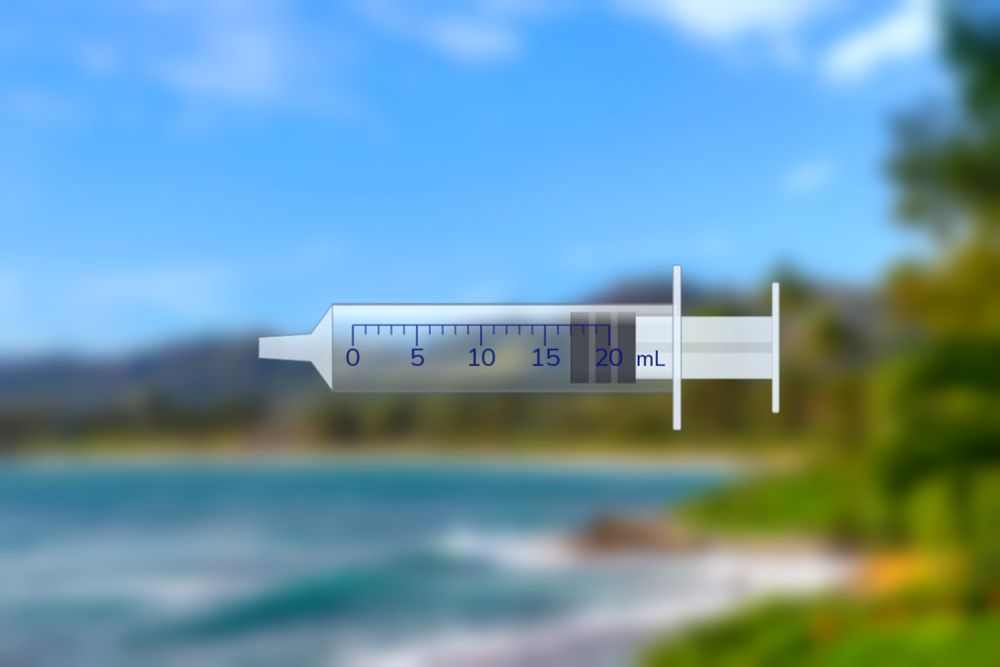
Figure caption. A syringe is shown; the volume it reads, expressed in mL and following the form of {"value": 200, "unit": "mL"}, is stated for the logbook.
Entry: {"value": 17, "unit": "mL"}
